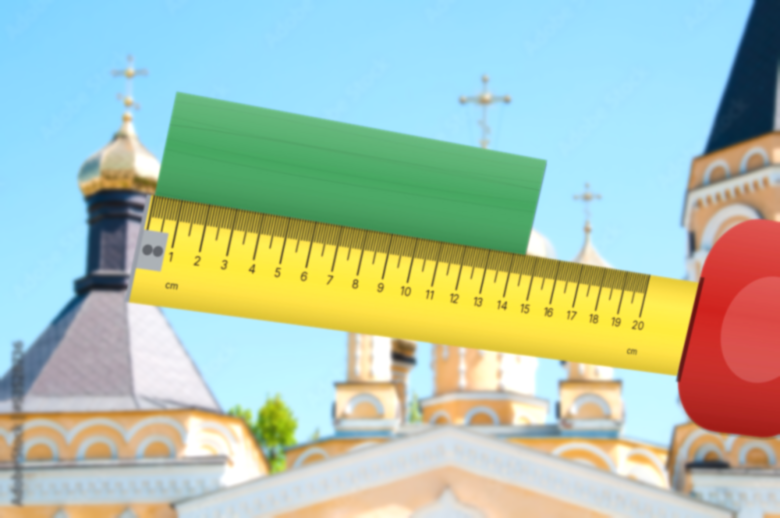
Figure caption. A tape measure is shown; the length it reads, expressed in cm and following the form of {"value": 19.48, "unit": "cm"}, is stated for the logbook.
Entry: {"value": 14.5, "unit": "cm"}
